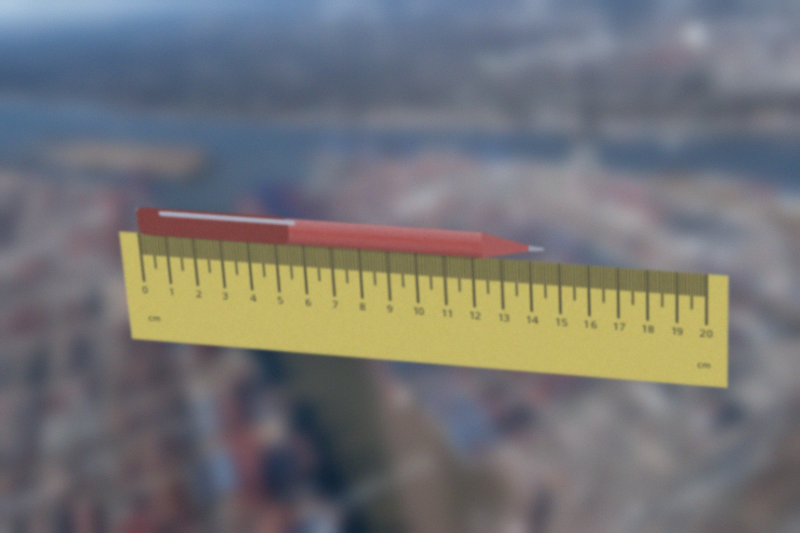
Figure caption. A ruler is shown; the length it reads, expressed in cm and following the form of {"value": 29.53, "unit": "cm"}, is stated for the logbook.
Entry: {"value": 14.5, "unit": "cm"}
